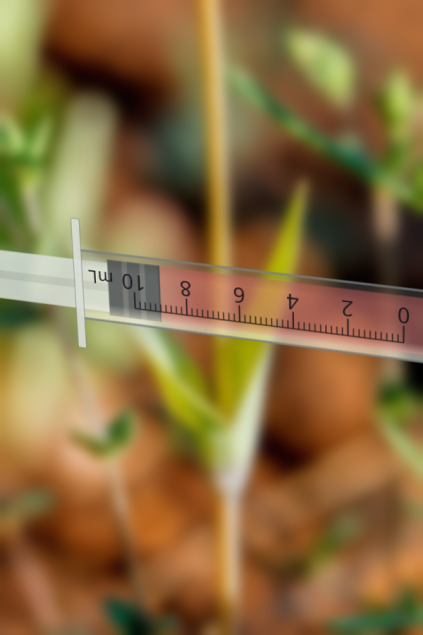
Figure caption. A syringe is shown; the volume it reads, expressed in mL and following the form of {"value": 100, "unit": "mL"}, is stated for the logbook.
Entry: {"value": 9, "unit": "mL"}
